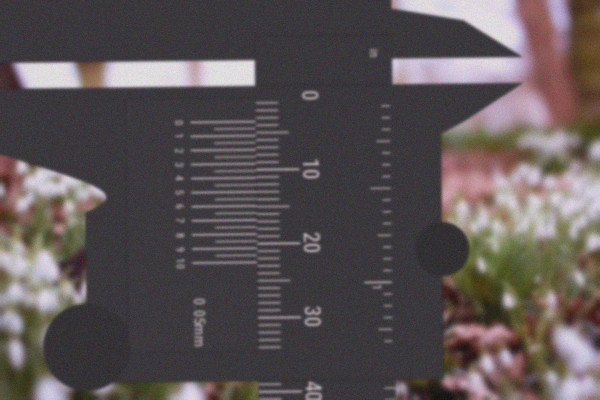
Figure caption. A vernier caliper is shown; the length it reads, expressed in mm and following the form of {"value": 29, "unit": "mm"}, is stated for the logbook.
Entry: {"value": 3.5, "unit": "mm"}
